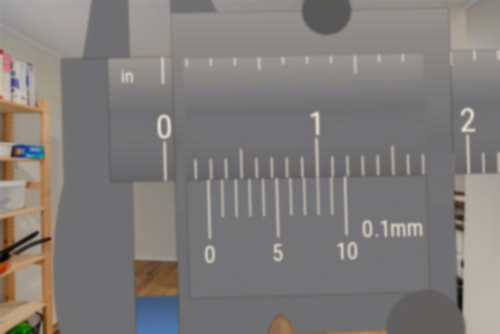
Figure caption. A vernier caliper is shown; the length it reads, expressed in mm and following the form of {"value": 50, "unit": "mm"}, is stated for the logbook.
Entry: {"value": 2.8, "unit": "mm"}
